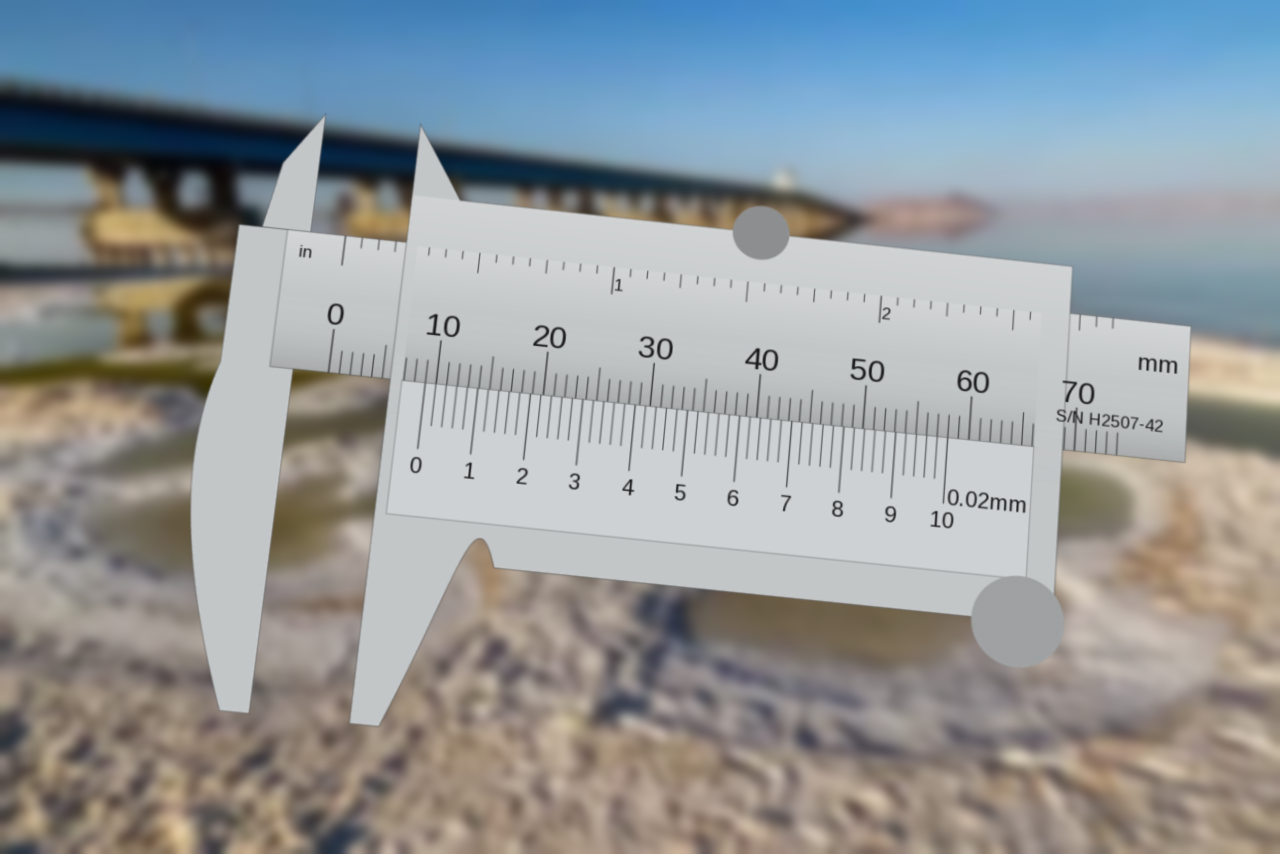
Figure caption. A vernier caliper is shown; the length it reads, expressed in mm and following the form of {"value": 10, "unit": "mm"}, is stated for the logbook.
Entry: {"value": 9.0, "unit": "mm"}
